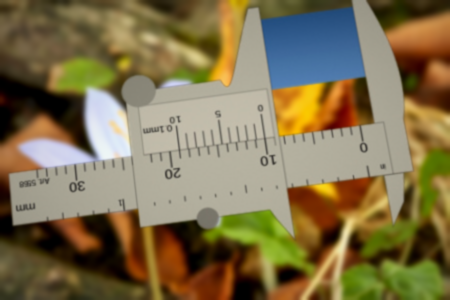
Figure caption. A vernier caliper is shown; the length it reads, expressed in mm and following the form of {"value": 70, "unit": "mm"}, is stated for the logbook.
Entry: {"value": 10.0, "unit": "mm"}
